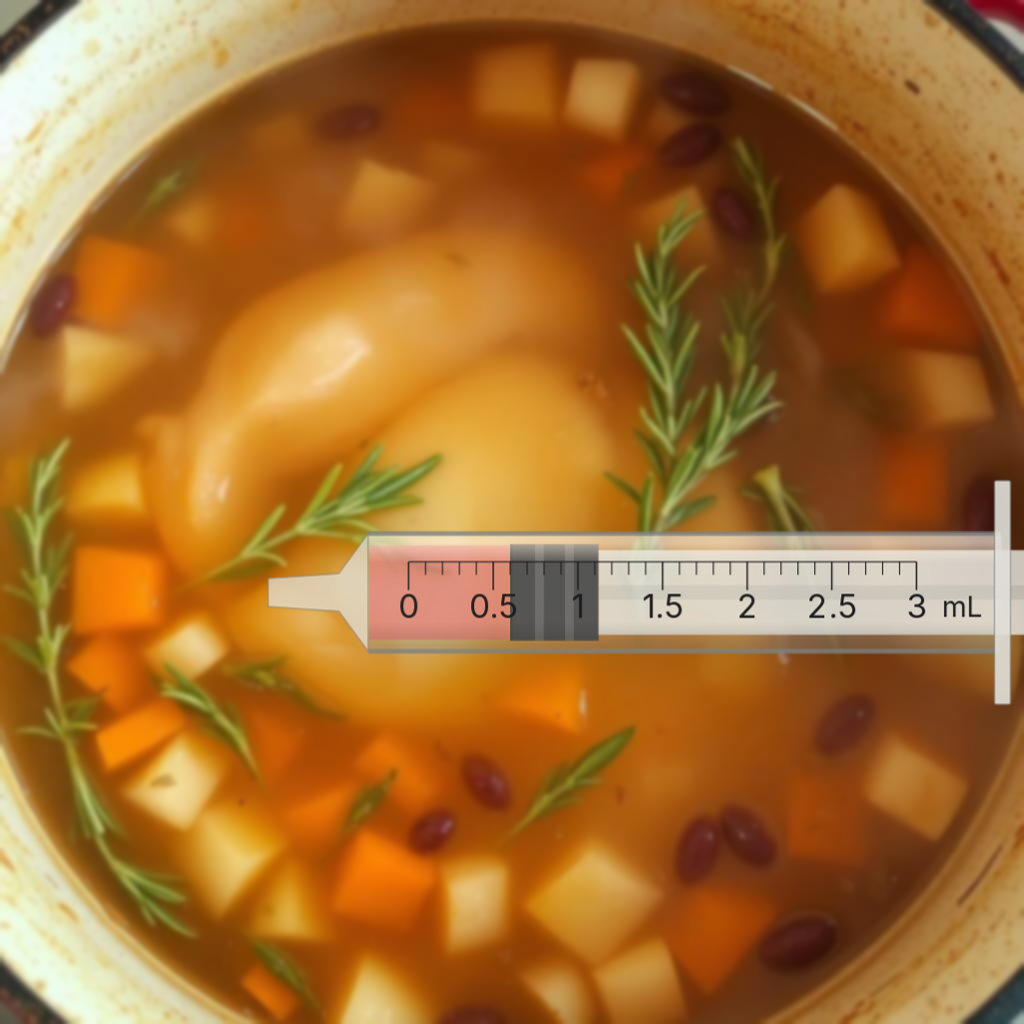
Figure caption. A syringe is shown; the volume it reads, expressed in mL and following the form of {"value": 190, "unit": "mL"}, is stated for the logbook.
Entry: {"value": 0.6, "unit": "mL"}
